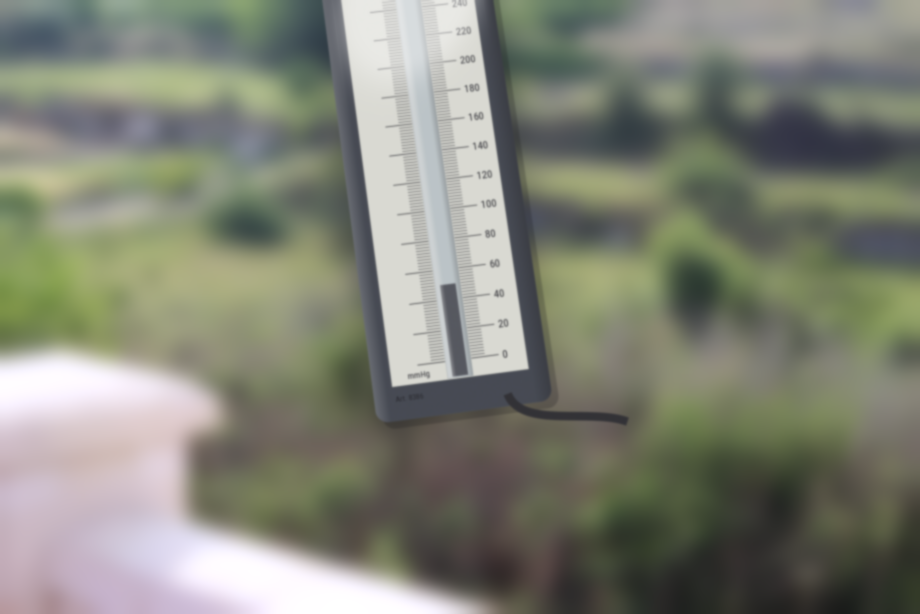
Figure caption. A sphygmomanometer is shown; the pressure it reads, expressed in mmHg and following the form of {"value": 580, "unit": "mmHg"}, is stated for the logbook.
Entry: {"value": 50, "unit": "mmHg"}
